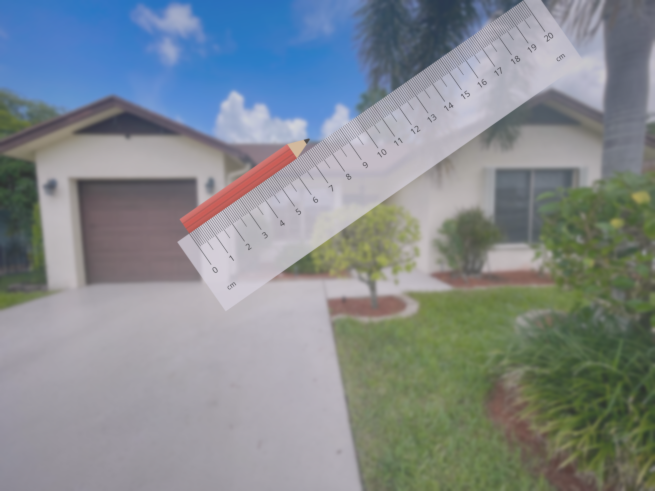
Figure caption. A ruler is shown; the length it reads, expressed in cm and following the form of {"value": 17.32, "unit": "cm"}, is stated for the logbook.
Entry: {"value": 7.5, "unit": "cm"}
